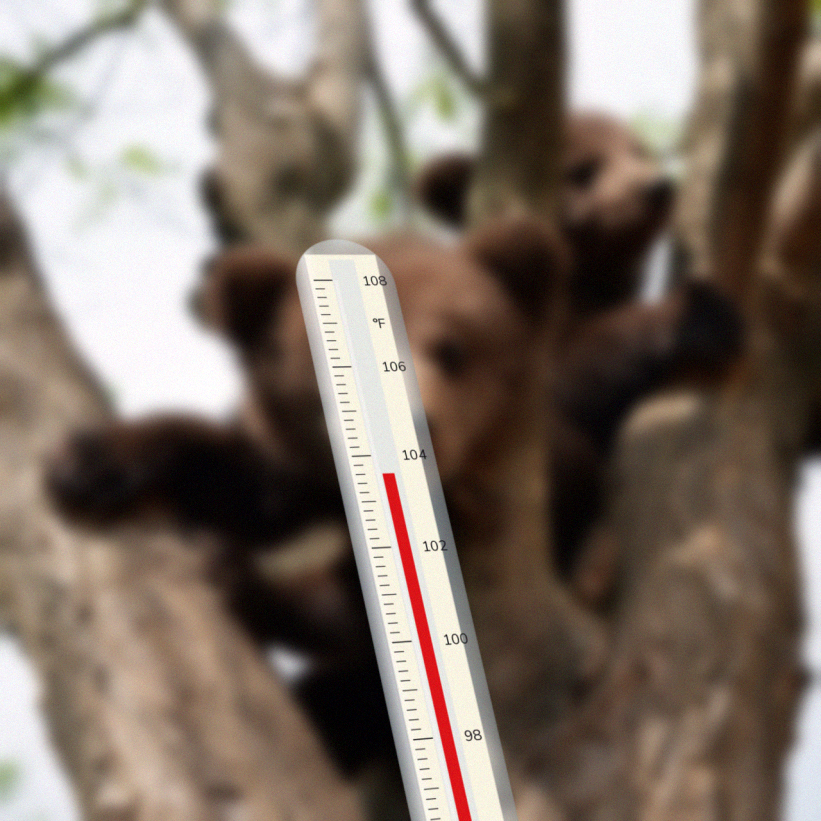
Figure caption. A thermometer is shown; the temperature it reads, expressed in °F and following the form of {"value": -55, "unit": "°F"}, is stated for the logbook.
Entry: {"value": 103.6, "unit": "°F"}
